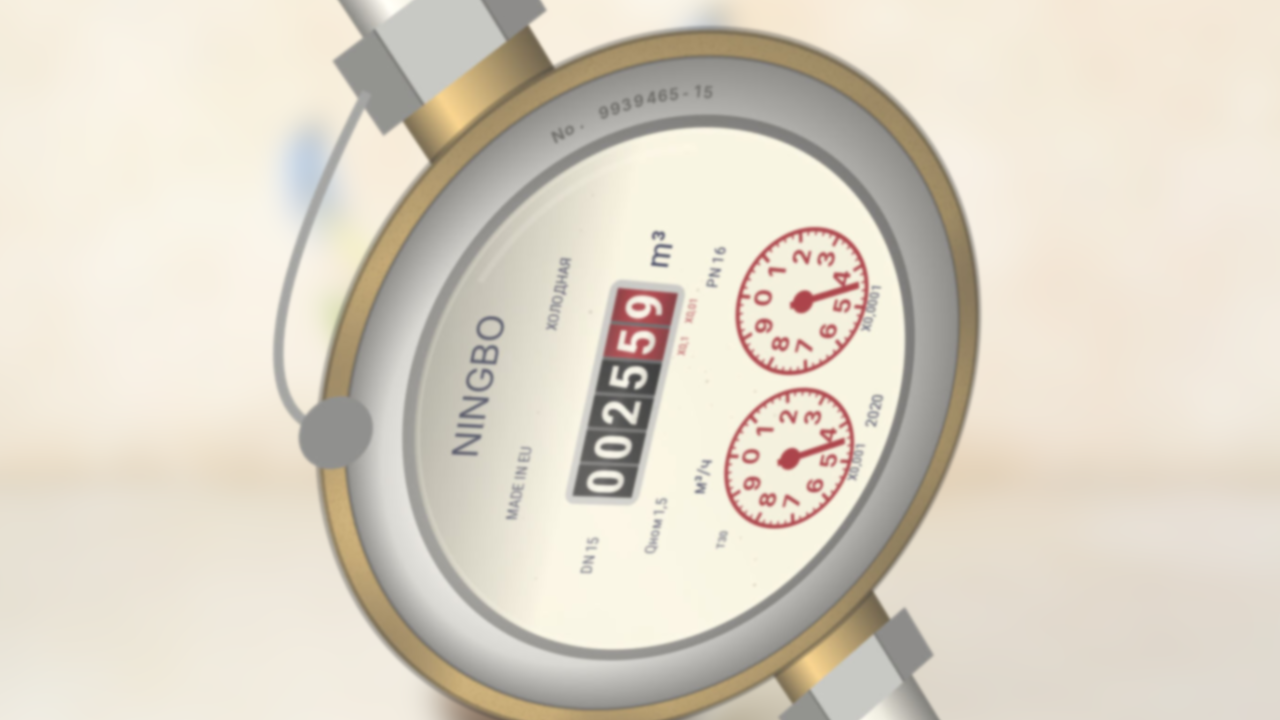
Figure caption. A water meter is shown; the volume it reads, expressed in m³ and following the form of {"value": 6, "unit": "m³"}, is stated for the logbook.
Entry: {"value": 25.5944, "unit": "m³"}
